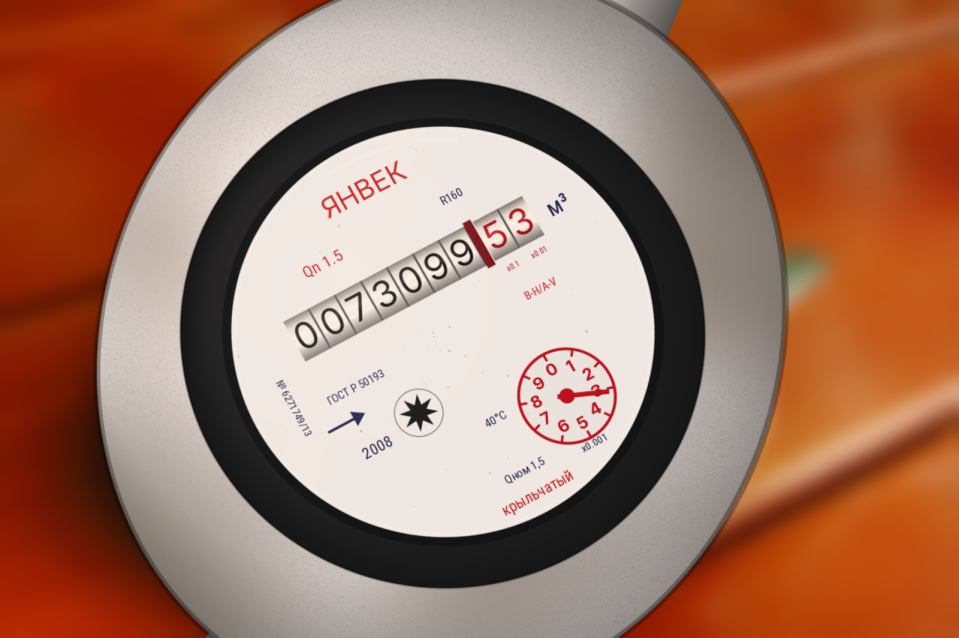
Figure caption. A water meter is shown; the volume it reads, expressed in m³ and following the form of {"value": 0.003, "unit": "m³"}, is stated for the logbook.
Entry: {"value": 73099.533, "unit": "m³"}
